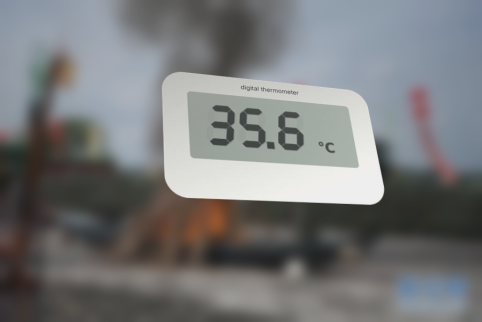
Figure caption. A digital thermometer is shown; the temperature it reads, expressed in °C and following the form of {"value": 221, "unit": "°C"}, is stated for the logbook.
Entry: {"value": 35.6, "unit": "°C"}
